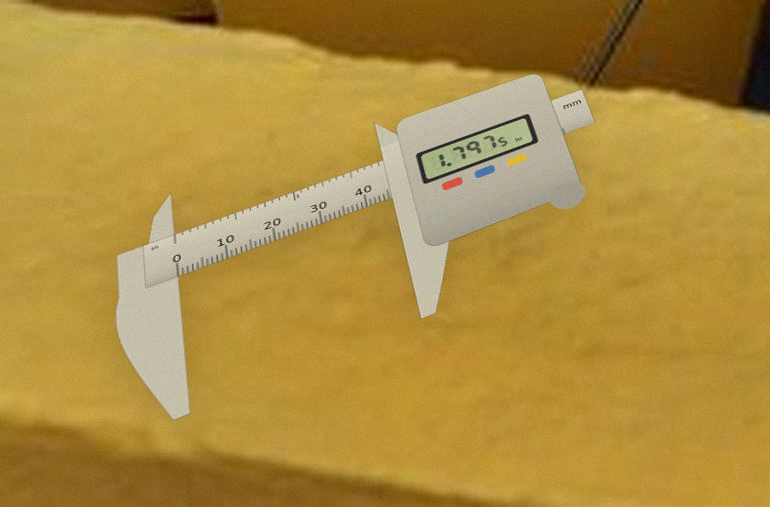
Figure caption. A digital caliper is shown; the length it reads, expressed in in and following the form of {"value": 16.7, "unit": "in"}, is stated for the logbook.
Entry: {"value": 1.7975, "unit": "in"}
